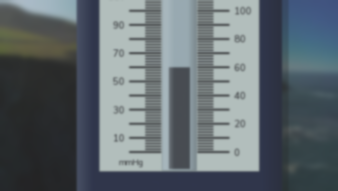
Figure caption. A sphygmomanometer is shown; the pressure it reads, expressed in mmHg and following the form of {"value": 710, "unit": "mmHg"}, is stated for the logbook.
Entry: {"value": 60, "unit": "mmHg"}
